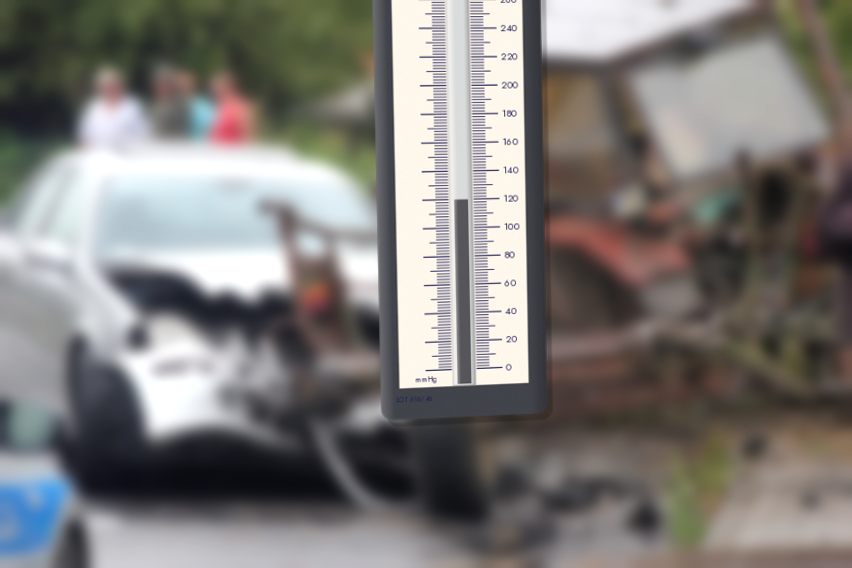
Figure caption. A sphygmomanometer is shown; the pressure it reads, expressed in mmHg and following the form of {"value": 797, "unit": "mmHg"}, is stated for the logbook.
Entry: {"value": 120, "unit": "mmHg"}
